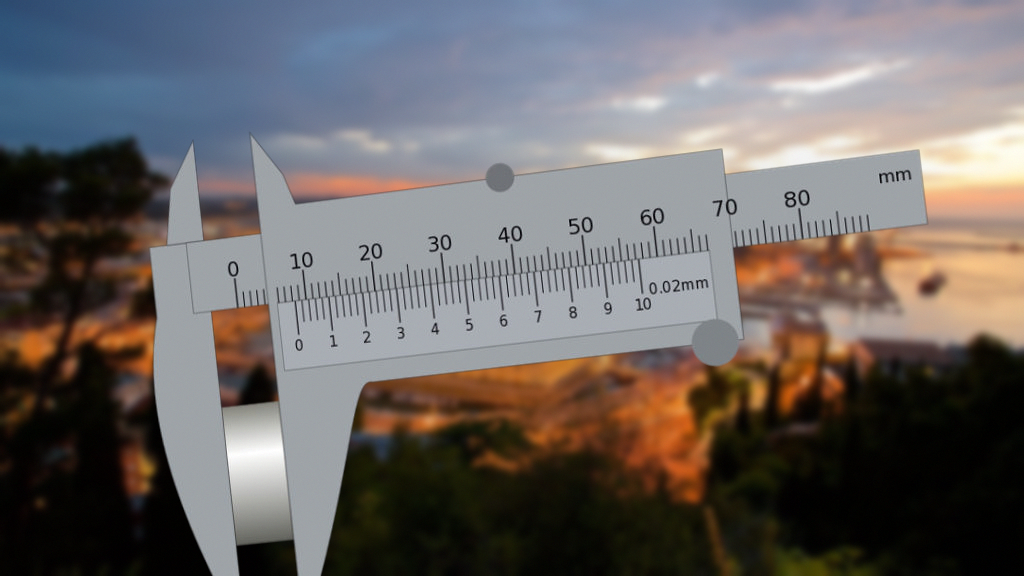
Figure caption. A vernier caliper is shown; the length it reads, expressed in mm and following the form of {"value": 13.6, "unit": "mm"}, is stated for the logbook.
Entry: {"value": 8.4, "unit": "mm"}
